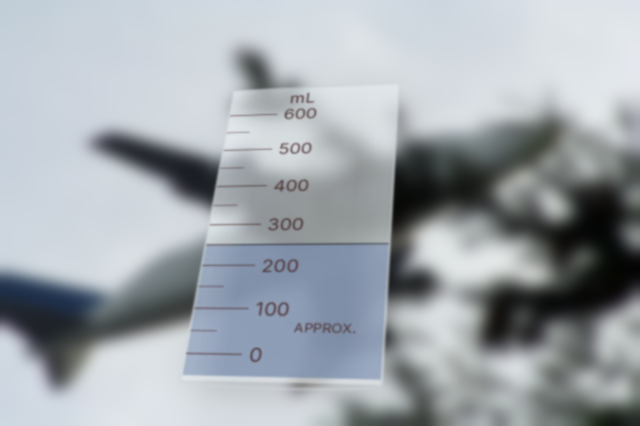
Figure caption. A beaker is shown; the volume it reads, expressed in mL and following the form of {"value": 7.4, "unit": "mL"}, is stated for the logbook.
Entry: {"value": 250, "unit": "mL"}
